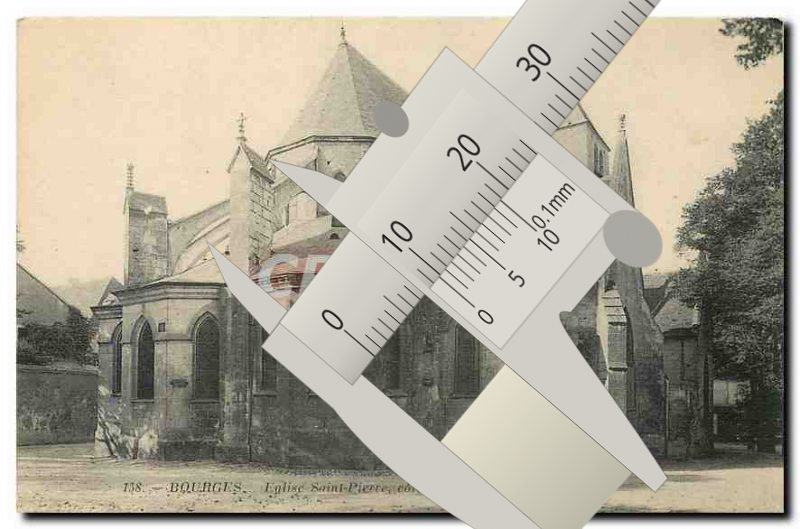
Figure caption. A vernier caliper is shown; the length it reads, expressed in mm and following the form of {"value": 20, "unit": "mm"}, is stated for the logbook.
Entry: {"value": 9.8, "unit": "mm"}
